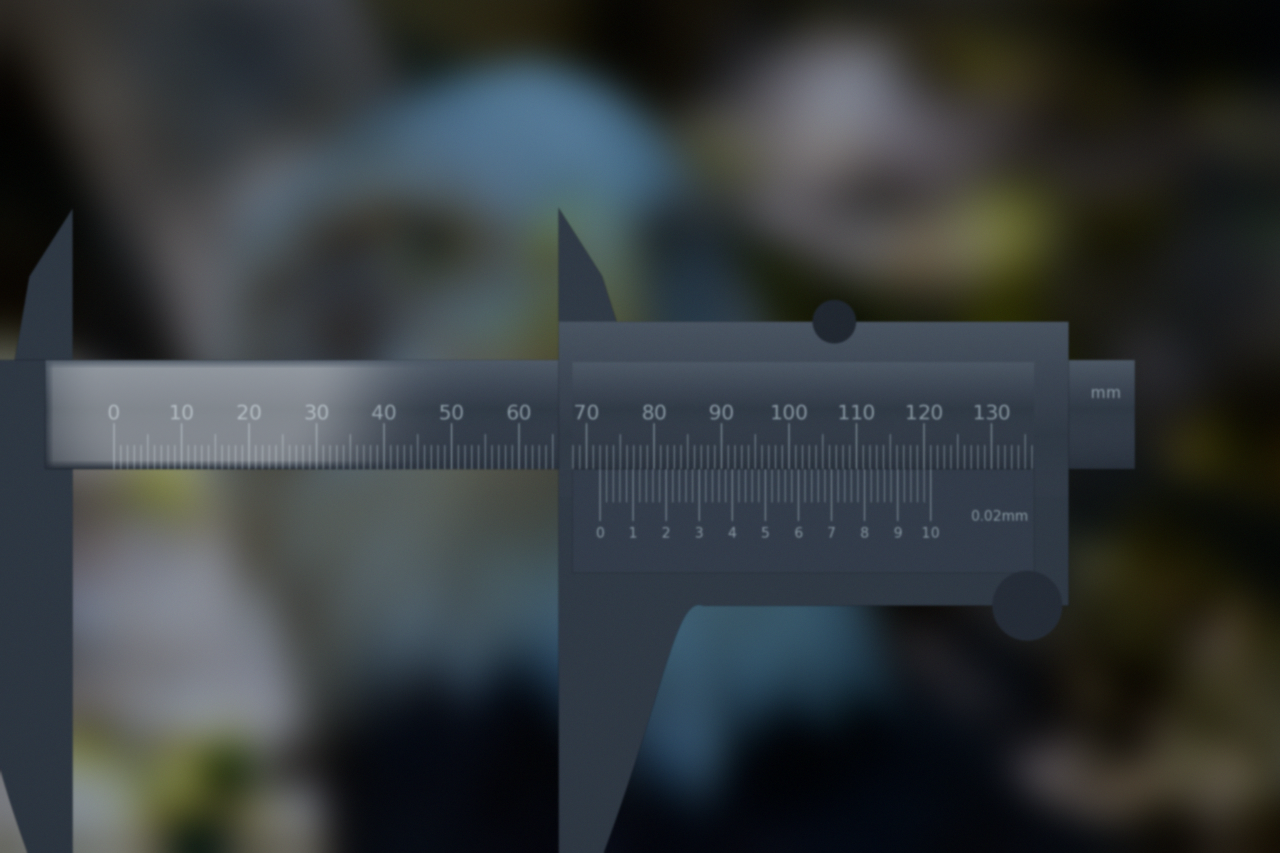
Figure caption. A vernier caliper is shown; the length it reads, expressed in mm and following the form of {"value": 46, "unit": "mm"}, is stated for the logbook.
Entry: {"value": 72.0, "unit": "mm"}
